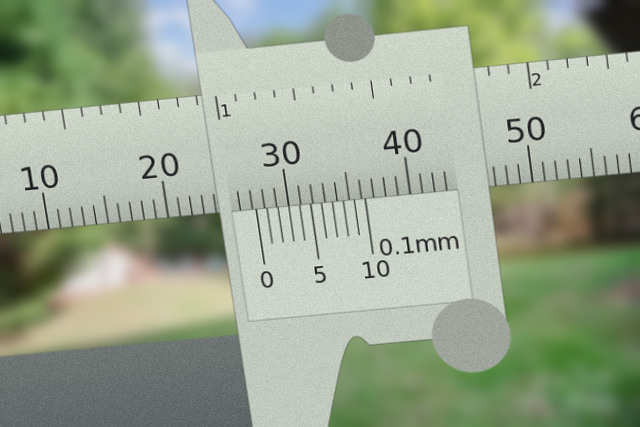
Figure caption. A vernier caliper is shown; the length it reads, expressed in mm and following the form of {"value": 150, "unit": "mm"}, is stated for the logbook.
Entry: {"value": 27.3, "unit": "mm"}
